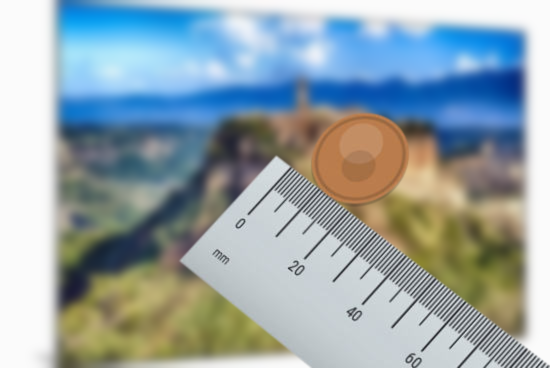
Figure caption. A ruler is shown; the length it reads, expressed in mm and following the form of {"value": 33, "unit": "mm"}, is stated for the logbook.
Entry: {"value": 25, "unit": "mm"}
